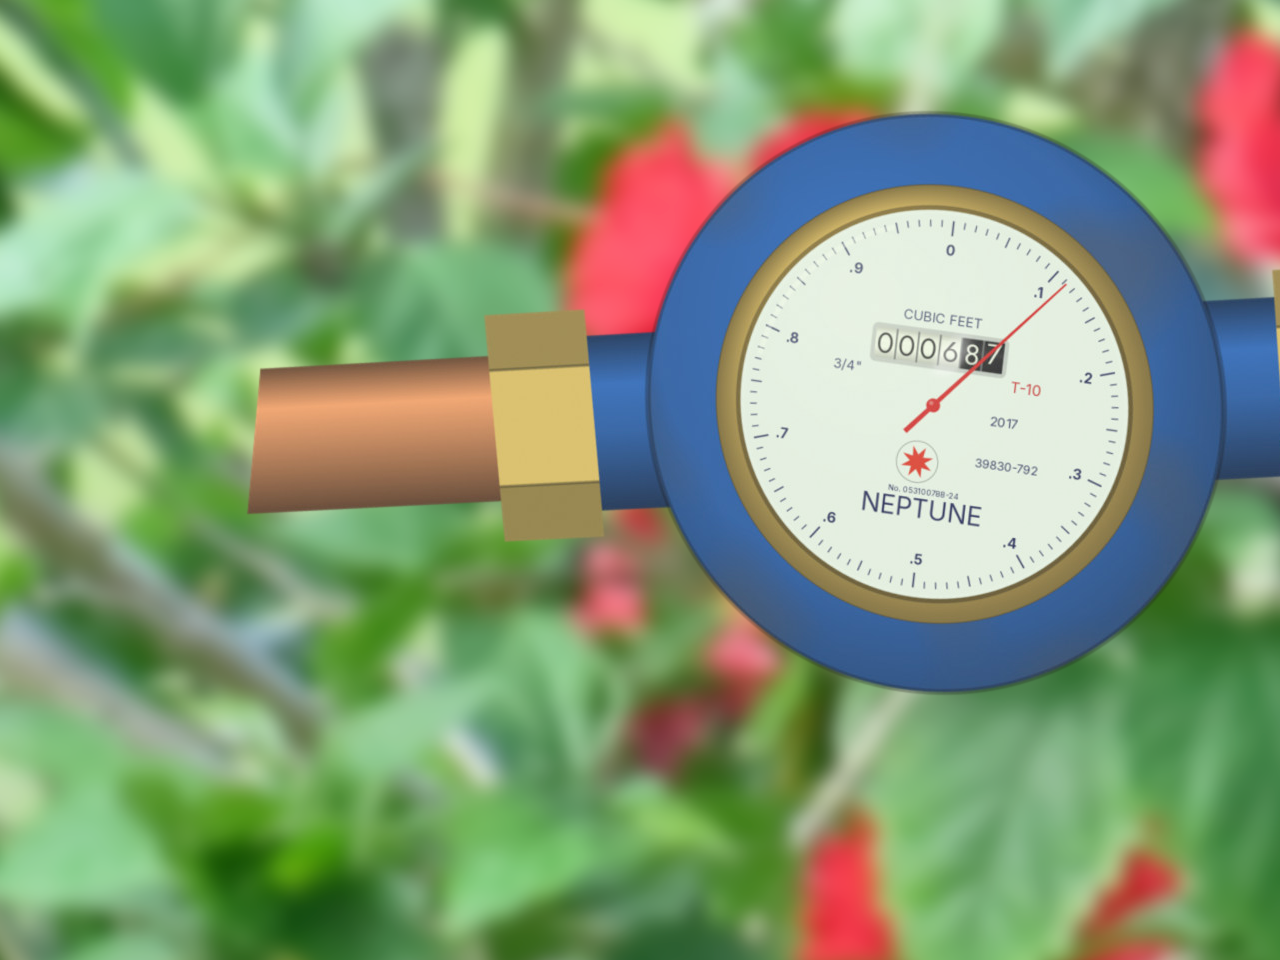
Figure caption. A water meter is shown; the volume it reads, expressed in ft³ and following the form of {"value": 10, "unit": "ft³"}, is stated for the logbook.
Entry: {"value": 687.11, "unit": "ft³"}
